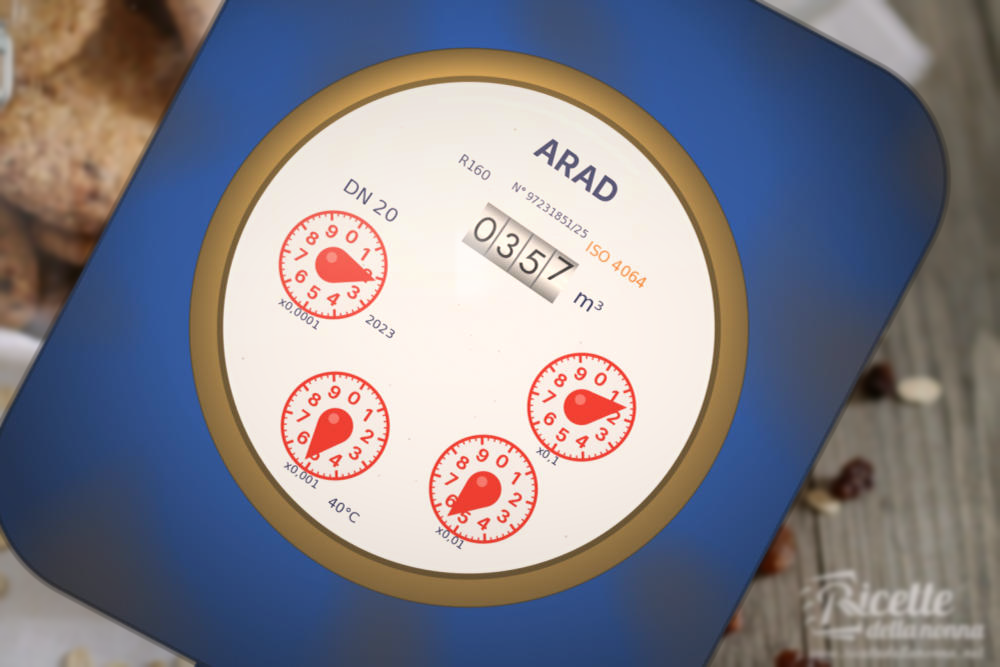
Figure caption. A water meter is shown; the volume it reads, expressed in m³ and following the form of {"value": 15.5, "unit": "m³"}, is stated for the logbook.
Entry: {"value": 357.1552, "unit": "m³"}
